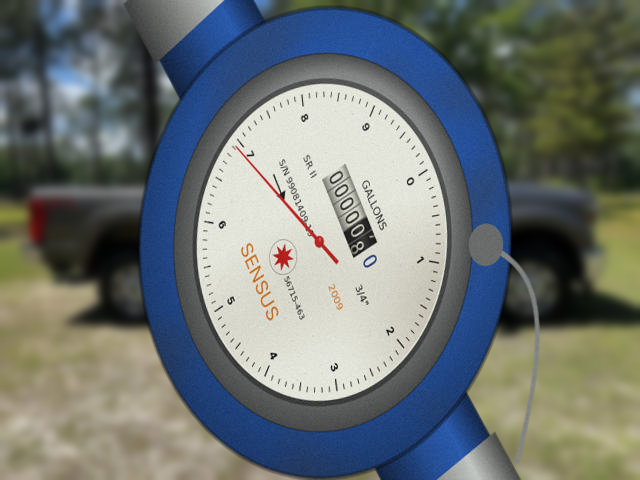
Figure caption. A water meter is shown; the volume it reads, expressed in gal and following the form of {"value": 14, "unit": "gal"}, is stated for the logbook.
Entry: {"value": 76.9, "unit": "gal"}
